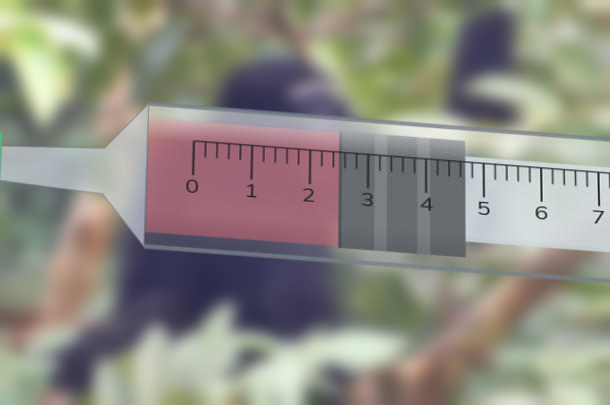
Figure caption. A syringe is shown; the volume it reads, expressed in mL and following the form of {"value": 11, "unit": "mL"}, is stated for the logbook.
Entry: {"value": 2.5, "unit": "mL"}
